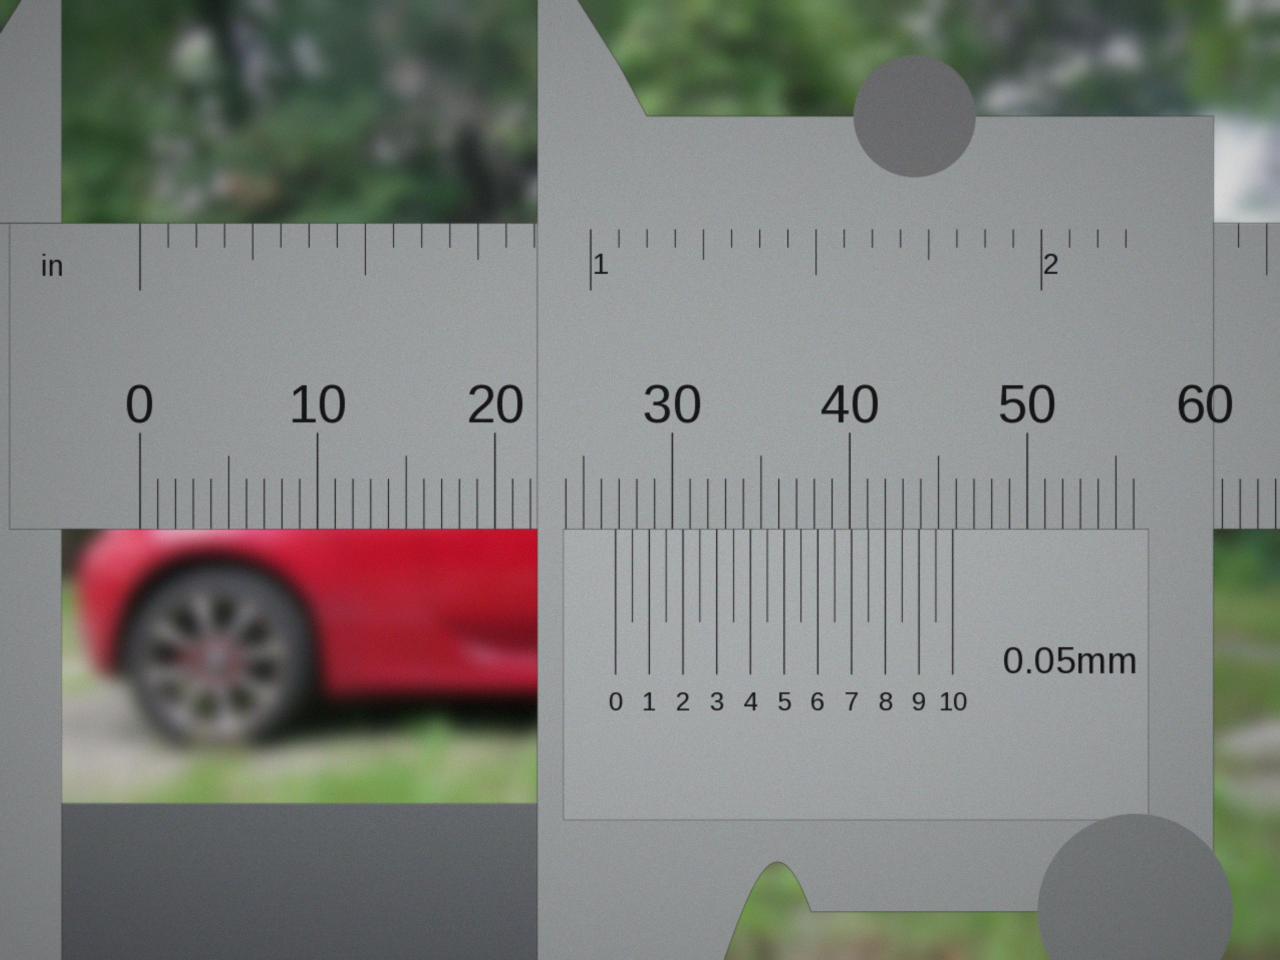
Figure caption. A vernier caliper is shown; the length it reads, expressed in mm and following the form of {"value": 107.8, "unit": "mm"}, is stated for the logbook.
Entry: {"value": 26.8, "unit": "mm"}
